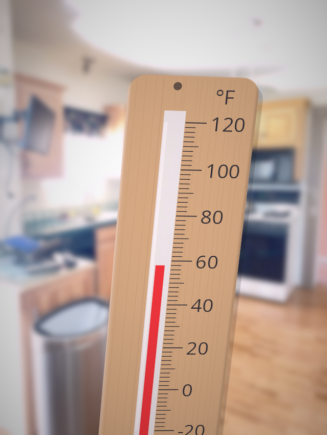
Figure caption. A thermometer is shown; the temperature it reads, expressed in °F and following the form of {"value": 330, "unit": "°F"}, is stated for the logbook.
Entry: {"value": 58, "unit": "°F"}
